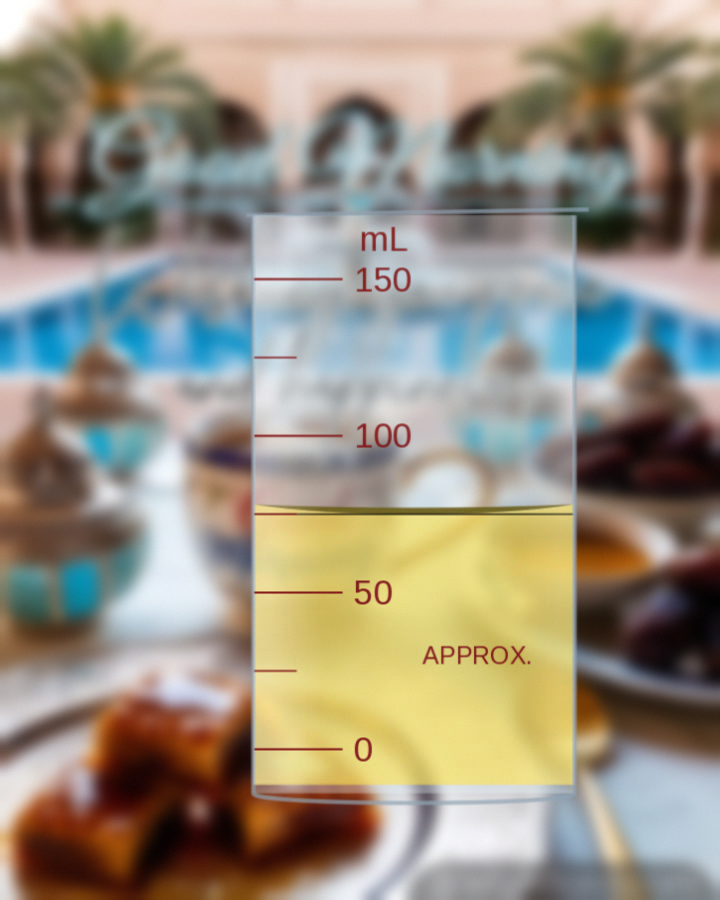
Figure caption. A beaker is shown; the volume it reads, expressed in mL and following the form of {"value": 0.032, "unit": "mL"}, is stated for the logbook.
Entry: {"value": 75, "unit": "mL"}
